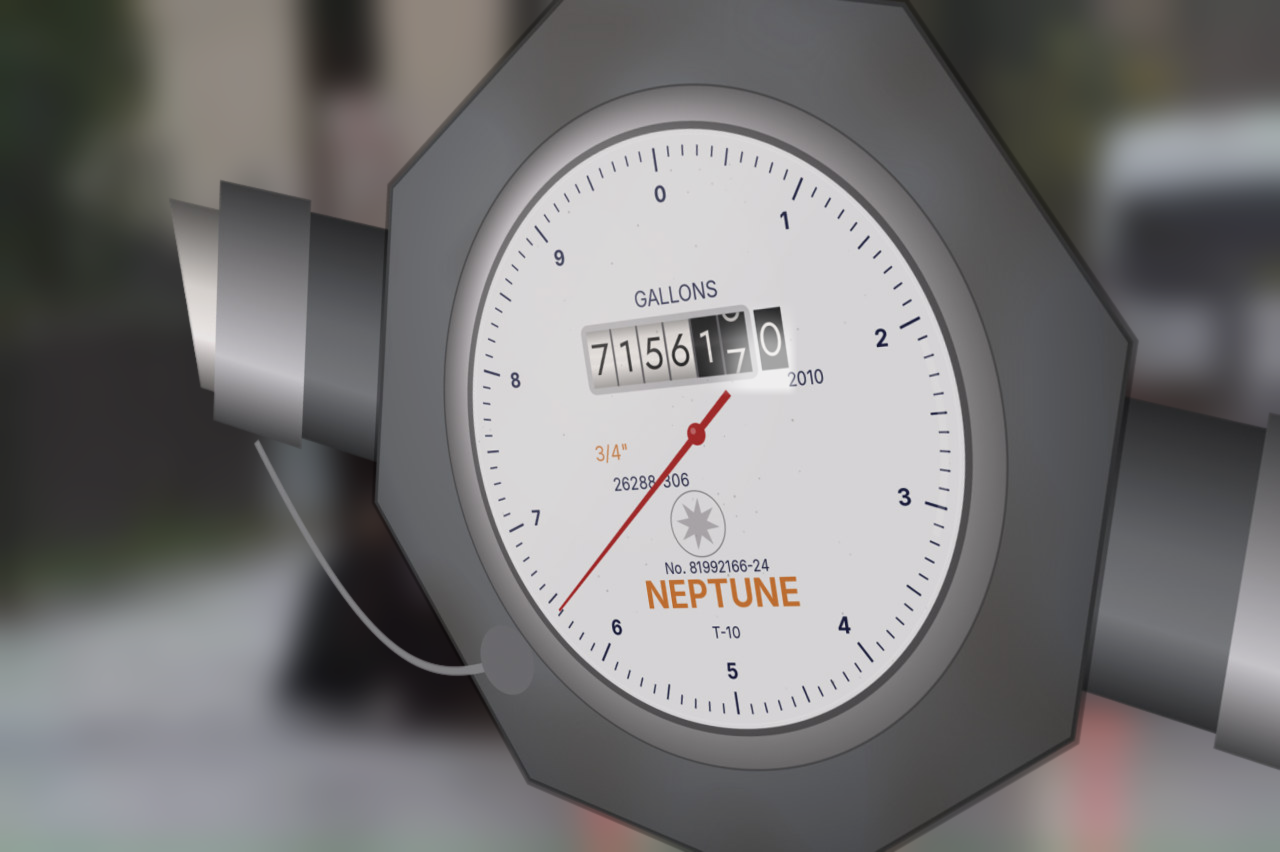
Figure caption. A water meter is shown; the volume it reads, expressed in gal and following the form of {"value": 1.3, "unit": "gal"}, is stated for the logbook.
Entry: {"value": 7156166.4, "unit": "gal"}
